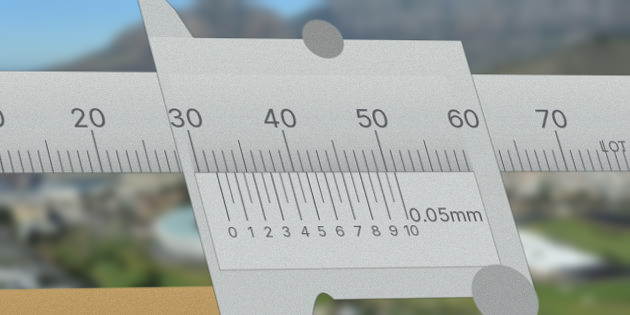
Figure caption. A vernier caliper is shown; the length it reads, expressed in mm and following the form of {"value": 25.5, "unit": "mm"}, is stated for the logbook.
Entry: {"value": 31.8, "unit": "mm"}
